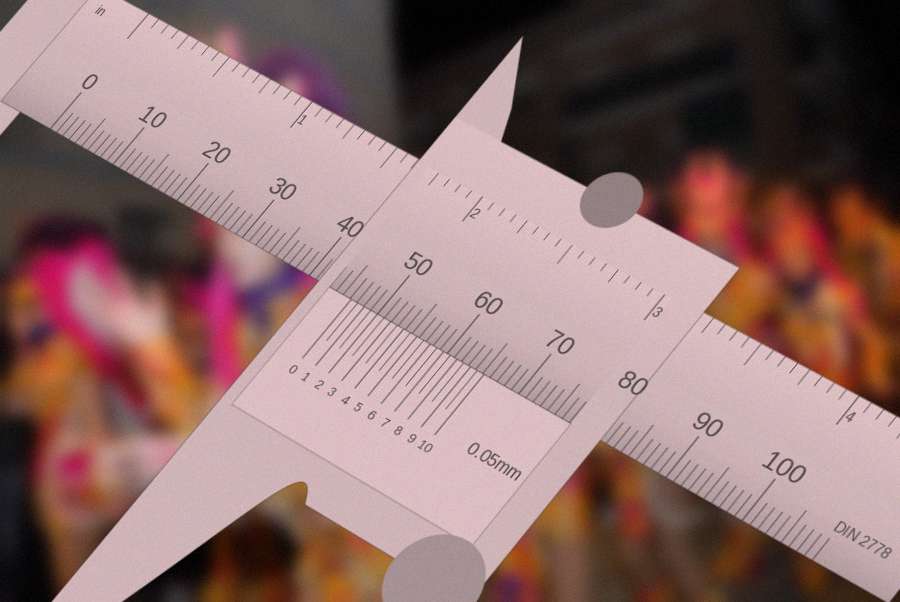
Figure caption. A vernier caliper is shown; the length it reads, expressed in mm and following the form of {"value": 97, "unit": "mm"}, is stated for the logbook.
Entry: {"value": 46.2, "unit": "mm"}
